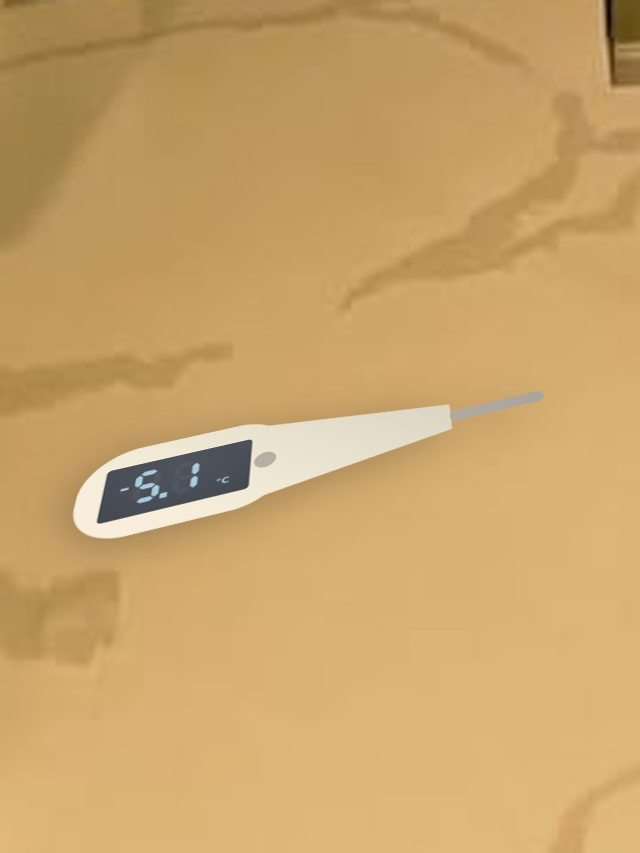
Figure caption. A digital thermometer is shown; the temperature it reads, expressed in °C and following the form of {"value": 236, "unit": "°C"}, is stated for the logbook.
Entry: {"value": -5.1, "unit": "°C"}
